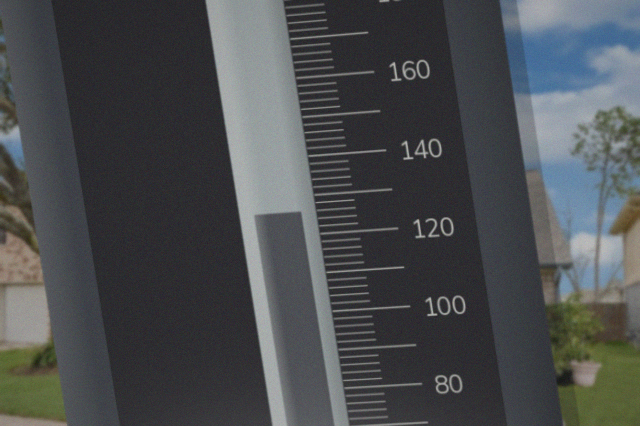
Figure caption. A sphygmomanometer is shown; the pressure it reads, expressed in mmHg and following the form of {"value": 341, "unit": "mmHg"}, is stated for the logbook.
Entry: {"value": 126, "unit": "mmHg"}
